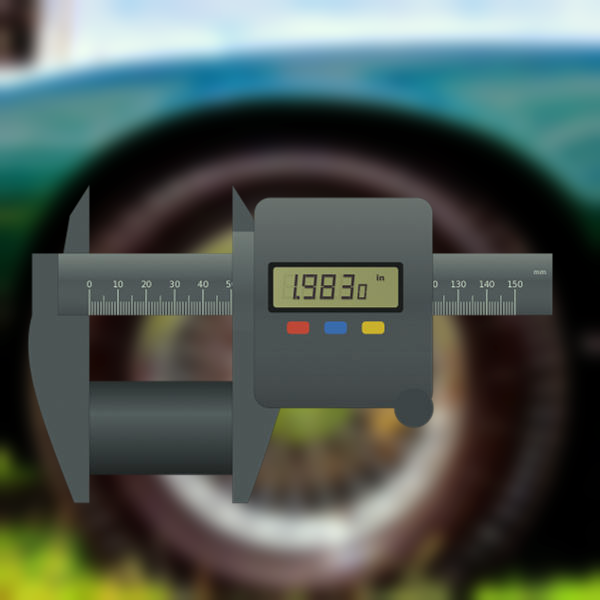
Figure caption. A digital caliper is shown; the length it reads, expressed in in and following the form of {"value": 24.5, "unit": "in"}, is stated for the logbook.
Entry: {"value": 1.9830, "unit": "in"}
